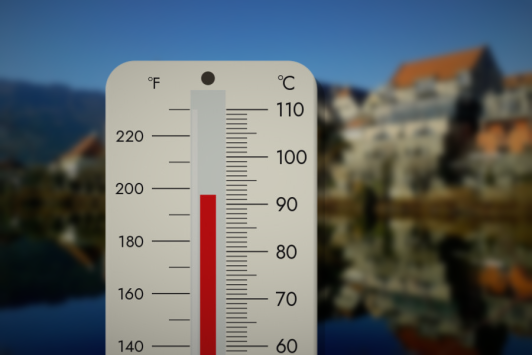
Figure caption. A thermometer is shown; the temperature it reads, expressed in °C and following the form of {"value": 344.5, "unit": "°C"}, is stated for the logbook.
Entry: {"value": 92, "unit": "°C"}
